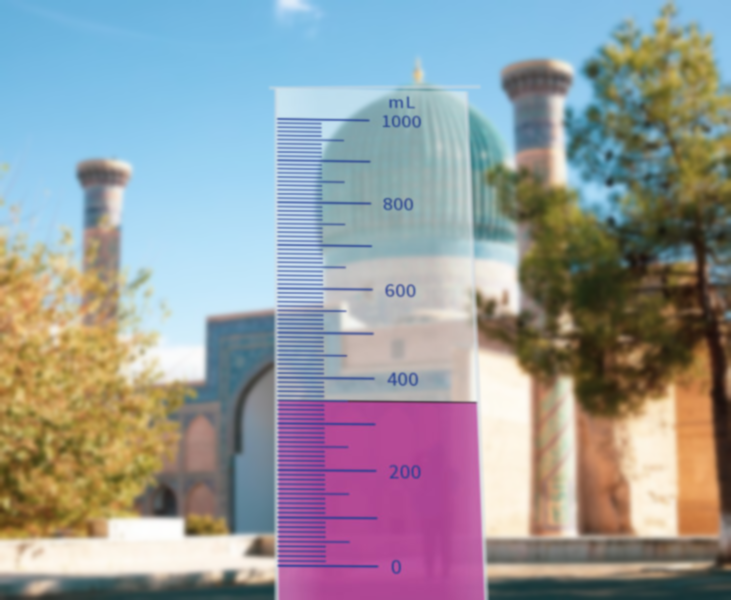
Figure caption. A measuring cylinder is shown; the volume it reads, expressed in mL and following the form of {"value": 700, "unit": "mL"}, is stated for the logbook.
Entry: {"value": 350, "unit": "mL"}
